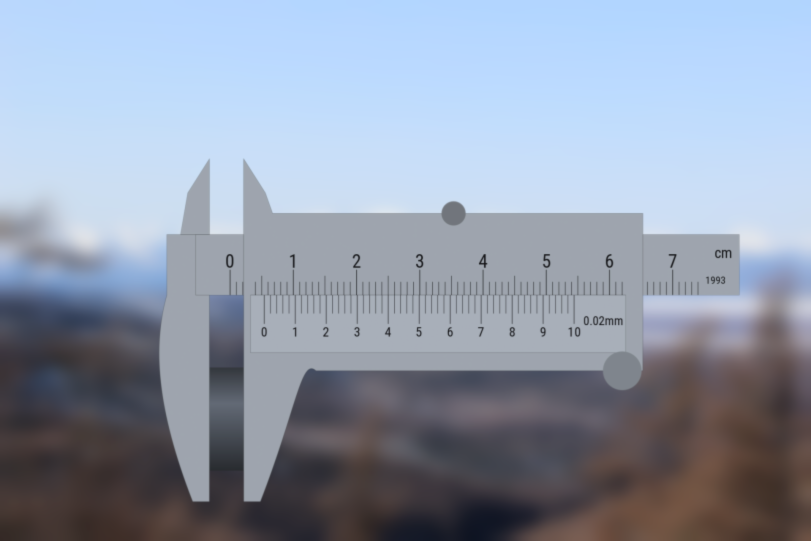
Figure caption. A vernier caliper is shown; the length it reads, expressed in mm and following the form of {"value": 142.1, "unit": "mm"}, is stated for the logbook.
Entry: {"value": 5.4, "unit": "mm"}
